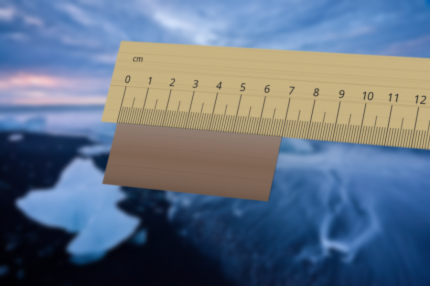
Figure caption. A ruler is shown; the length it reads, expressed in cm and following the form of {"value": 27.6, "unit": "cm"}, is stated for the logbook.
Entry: {"value": 7, "unit": "cm"}
